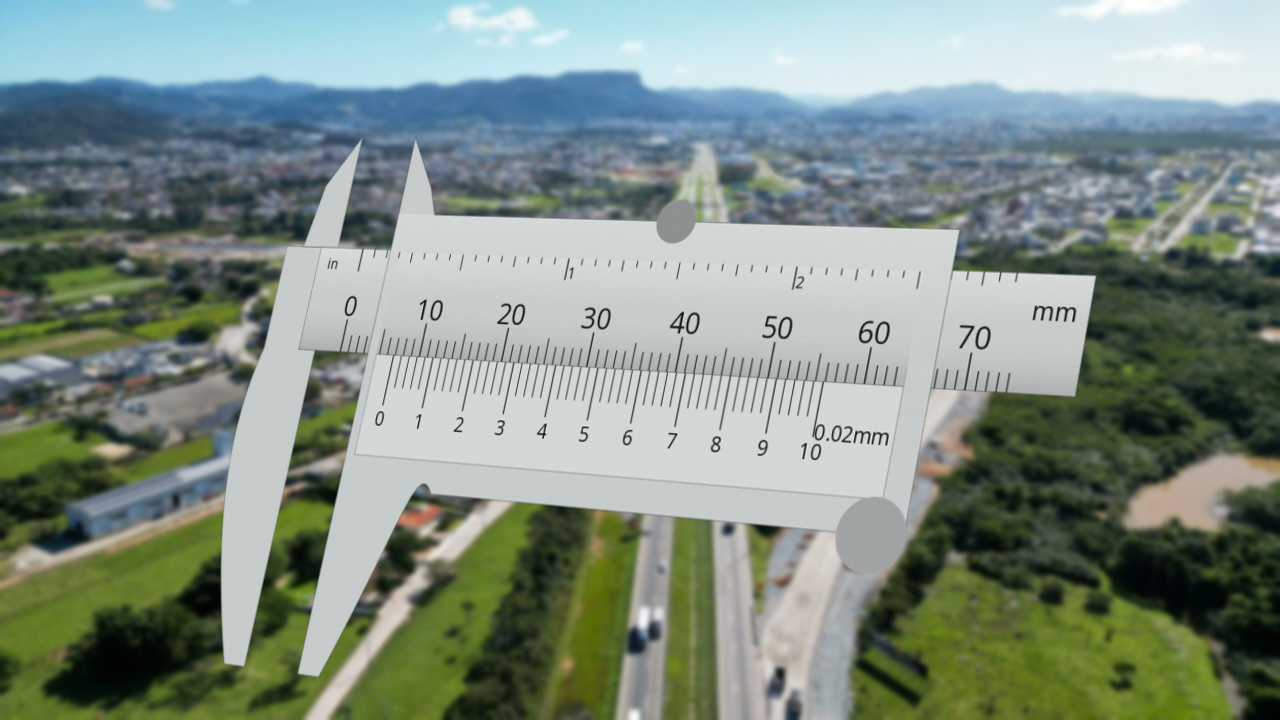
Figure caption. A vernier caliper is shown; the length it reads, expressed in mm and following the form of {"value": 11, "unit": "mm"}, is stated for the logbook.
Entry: {"value": 6.8, "unit": "mm"}
